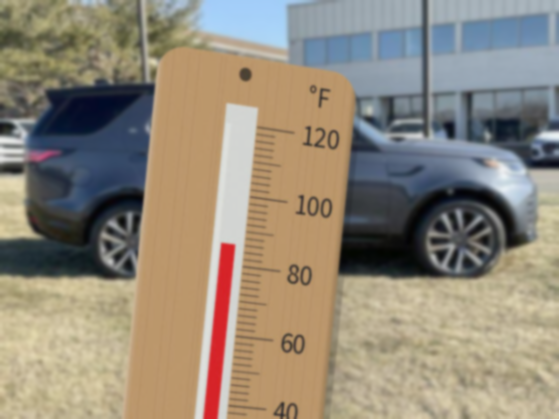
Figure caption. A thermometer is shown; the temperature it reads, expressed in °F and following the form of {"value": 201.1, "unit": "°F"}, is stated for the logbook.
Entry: {"value": 86, "unit": "°F"}
